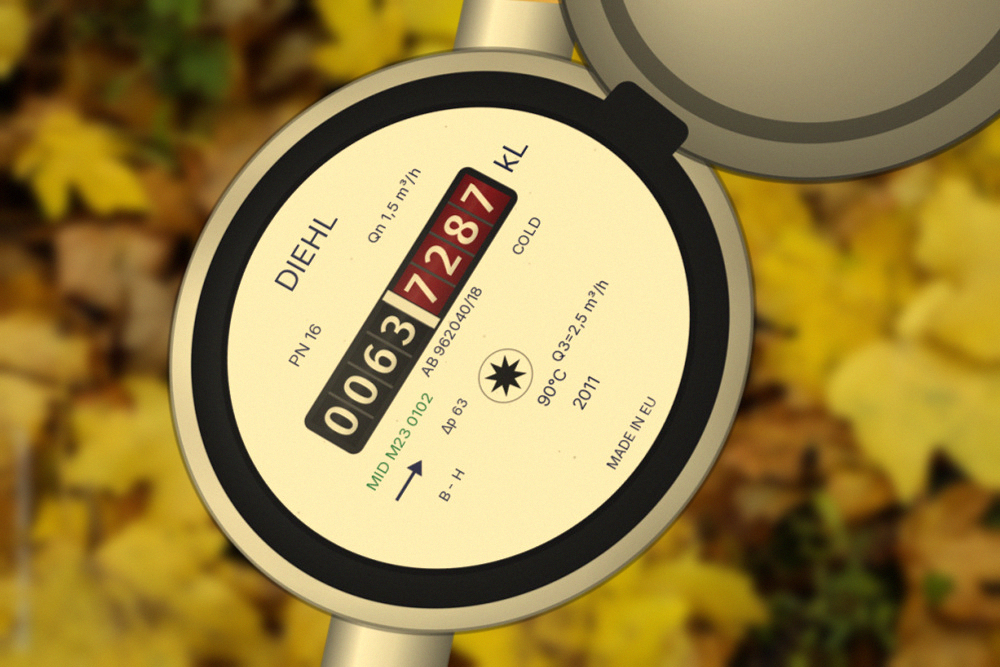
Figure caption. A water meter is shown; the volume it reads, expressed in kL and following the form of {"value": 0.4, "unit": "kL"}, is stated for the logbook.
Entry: {"value": 63.7287, "unit": "kL"}
